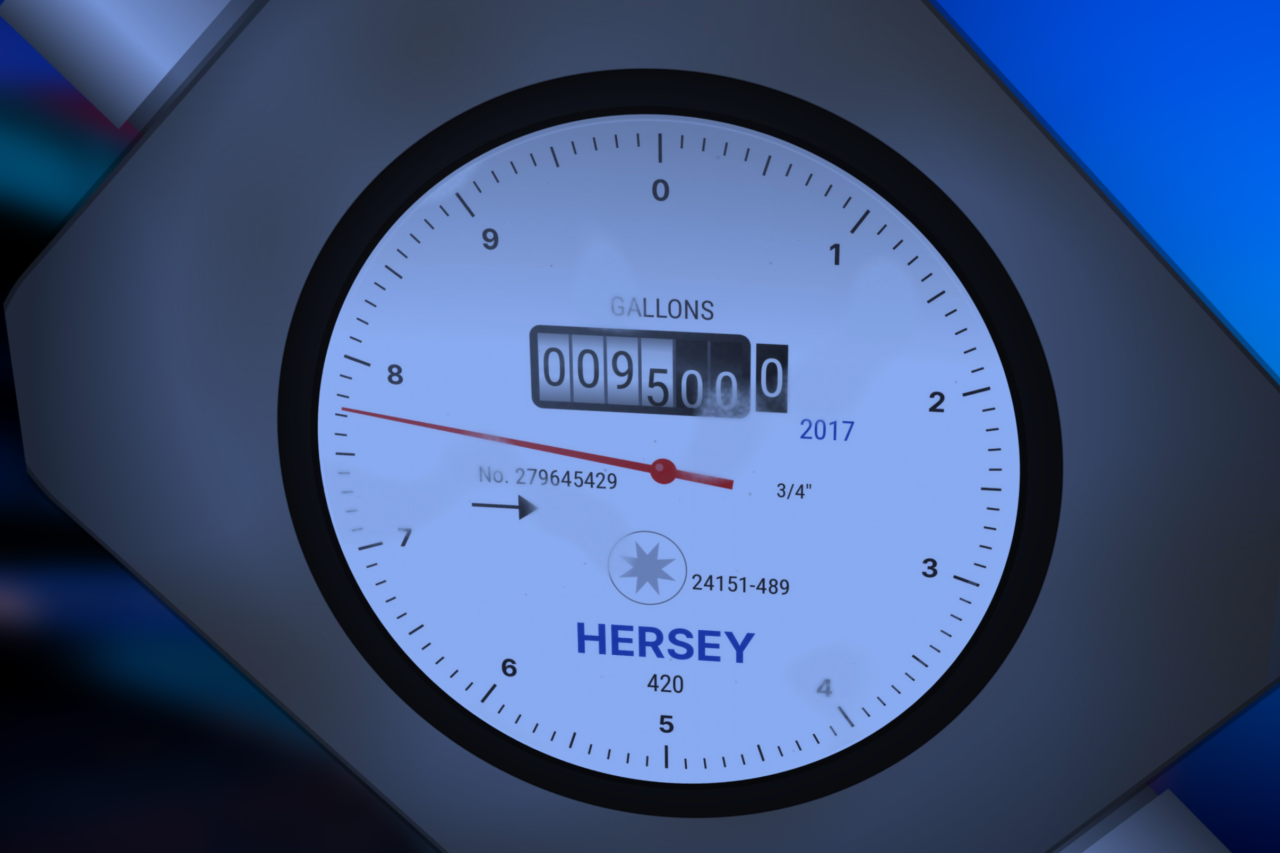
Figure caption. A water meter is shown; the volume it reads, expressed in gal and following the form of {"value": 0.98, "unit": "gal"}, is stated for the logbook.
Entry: {"value": 94997.7, "unit": "gal"}
